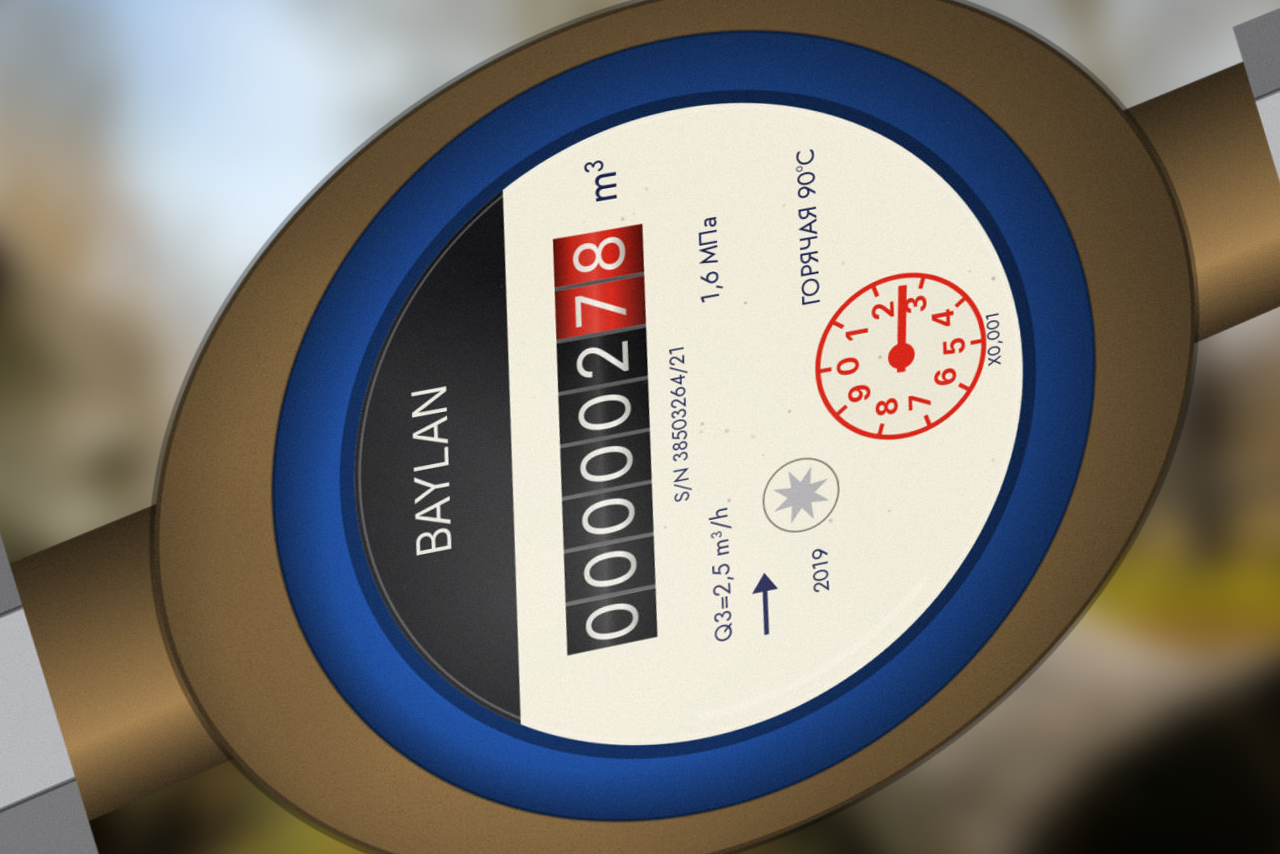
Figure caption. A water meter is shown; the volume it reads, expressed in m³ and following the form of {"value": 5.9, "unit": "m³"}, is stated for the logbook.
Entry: {"value": 2.782, "unit": "m³"}
